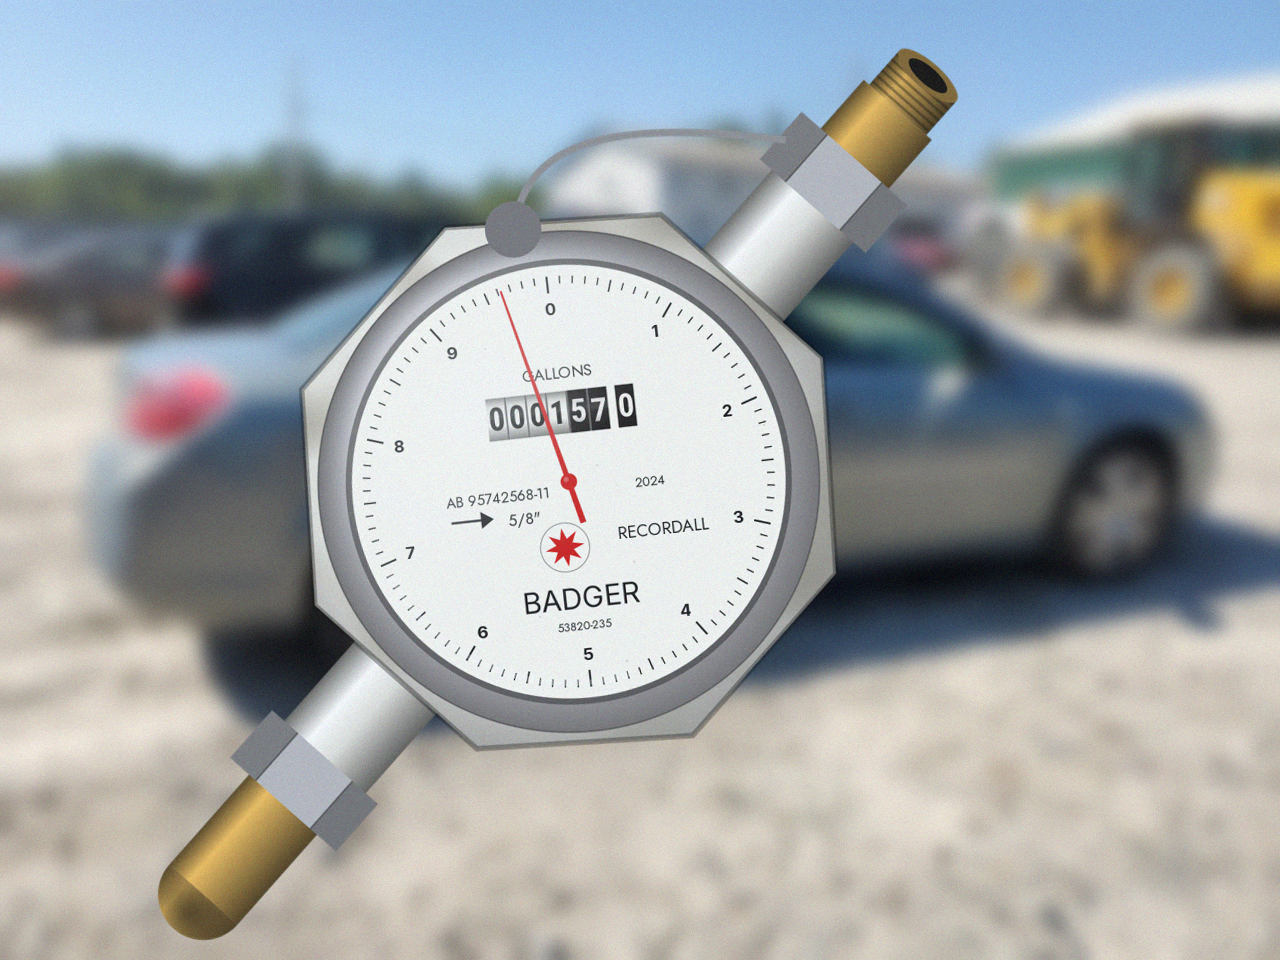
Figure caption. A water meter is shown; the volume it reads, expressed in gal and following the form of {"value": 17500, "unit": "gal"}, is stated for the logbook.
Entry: {"value": 1569.6, "unit": "gal"}
